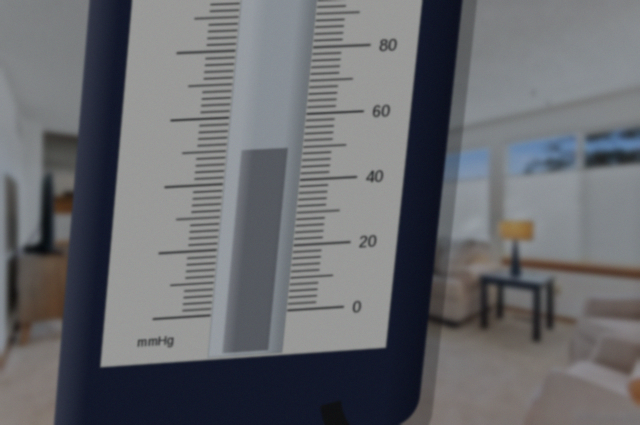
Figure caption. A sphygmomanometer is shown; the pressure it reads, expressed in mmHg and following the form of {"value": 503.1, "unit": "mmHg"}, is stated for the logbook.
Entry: {"value": 50, "unit": "mmHg"}
